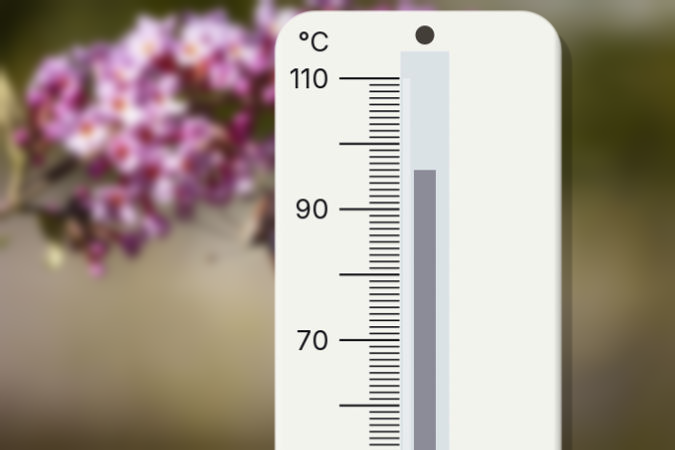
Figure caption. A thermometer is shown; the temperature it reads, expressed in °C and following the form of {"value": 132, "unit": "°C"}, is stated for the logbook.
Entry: {"value": 96, "unit": "°C"}
